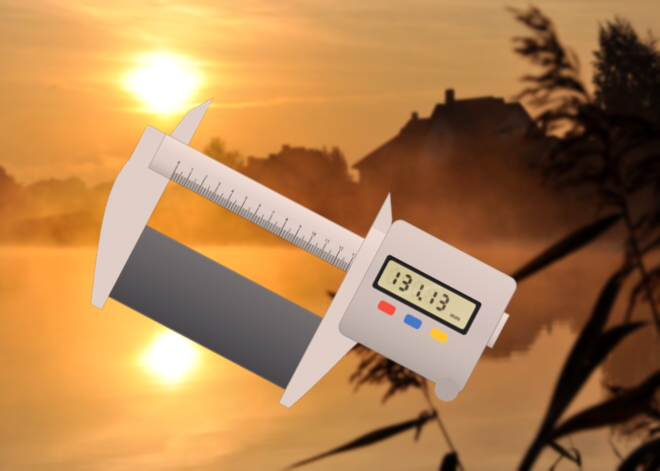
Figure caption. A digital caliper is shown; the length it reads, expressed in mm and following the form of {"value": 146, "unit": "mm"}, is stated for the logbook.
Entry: {"value": 131.13, "unit": "mm"}
